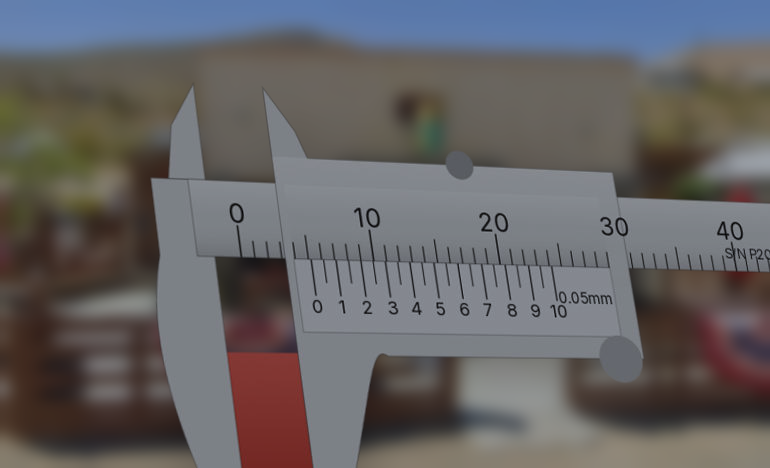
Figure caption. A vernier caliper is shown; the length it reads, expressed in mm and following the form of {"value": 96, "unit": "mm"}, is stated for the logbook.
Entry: {"value": 5.2, "unit": "mm"}
